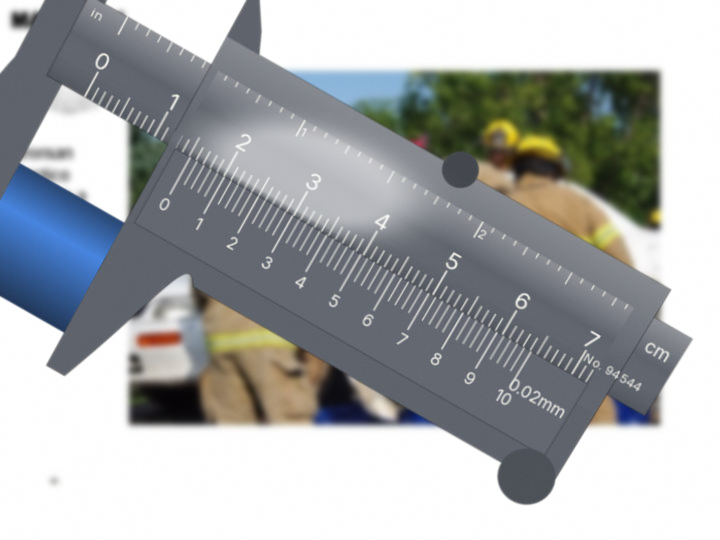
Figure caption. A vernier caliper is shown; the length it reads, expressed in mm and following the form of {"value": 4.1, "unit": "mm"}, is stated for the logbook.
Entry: {"value": 15.2, "unit": "mm"}
